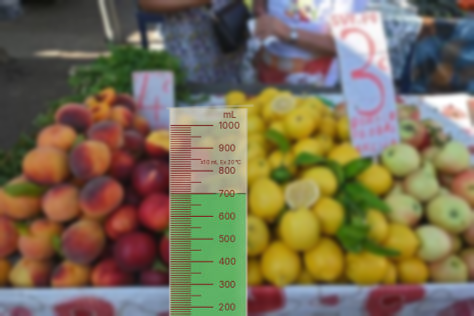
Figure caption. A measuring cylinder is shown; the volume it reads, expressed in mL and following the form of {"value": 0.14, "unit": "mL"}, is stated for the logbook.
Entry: {"value": 700, "unit": "mL"}
